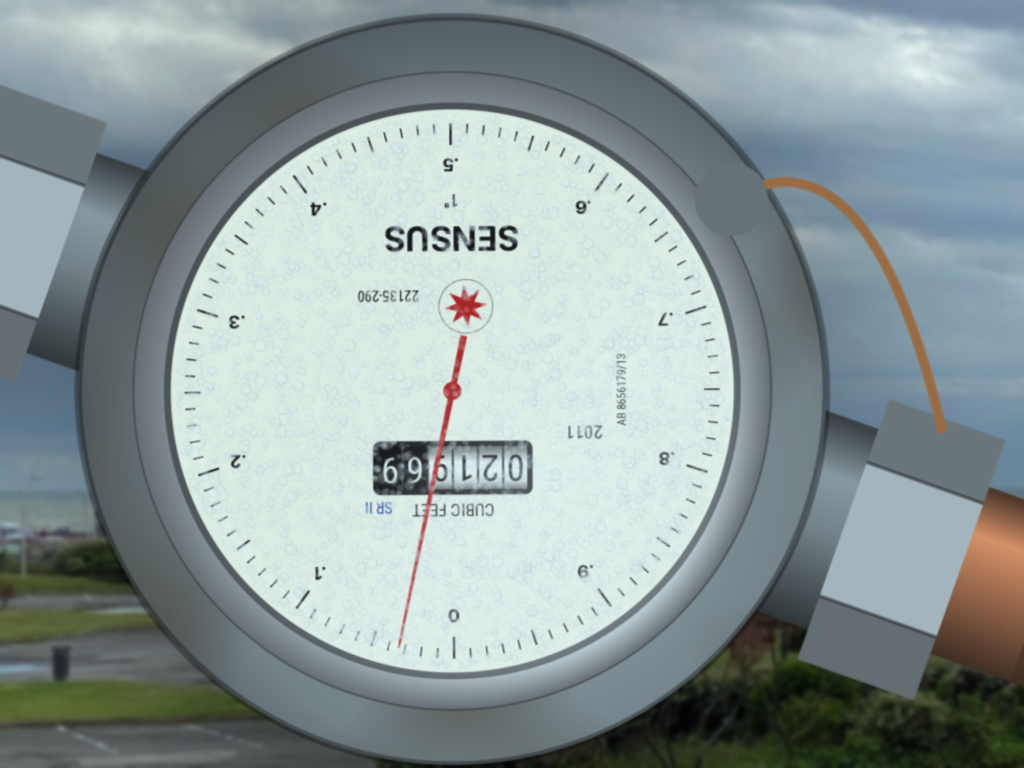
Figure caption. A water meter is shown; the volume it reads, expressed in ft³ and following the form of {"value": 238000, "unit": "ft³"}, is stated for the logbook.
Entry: {"value": 21969.03, "unit": "ft³"}
